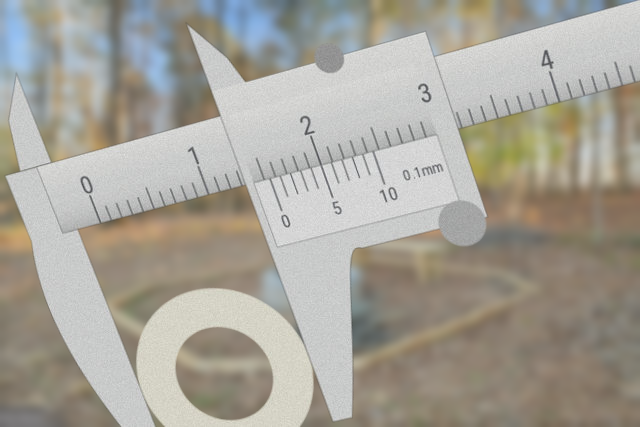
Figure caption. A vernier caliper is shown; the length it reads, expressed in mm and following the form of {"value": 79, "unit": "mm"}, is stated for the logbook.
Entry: {"value": 15.5, "unit": "mm"}
